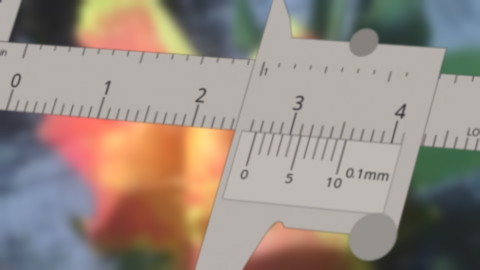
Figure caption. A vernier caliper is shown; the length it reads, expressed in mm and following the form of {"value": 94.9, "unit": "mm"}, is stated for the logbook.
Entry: {"value": 26.6, "unit": "mm"}
